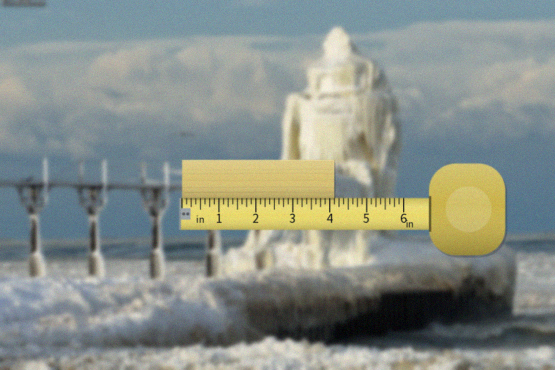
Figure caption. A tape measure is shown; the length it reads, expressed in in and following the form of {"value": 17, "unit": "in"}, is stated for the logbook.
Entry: {"value": 4.125, "unit": "in"}
